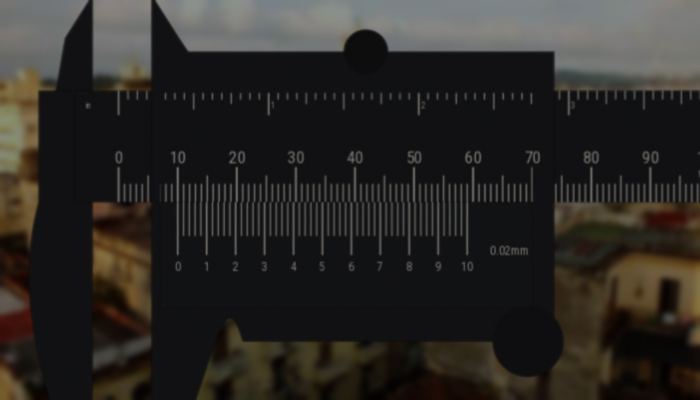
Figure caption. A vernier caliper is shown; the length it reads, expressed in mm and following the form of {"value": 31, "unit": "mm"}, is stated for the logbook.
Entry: {"value": 10.0, "unit": "mm"}
